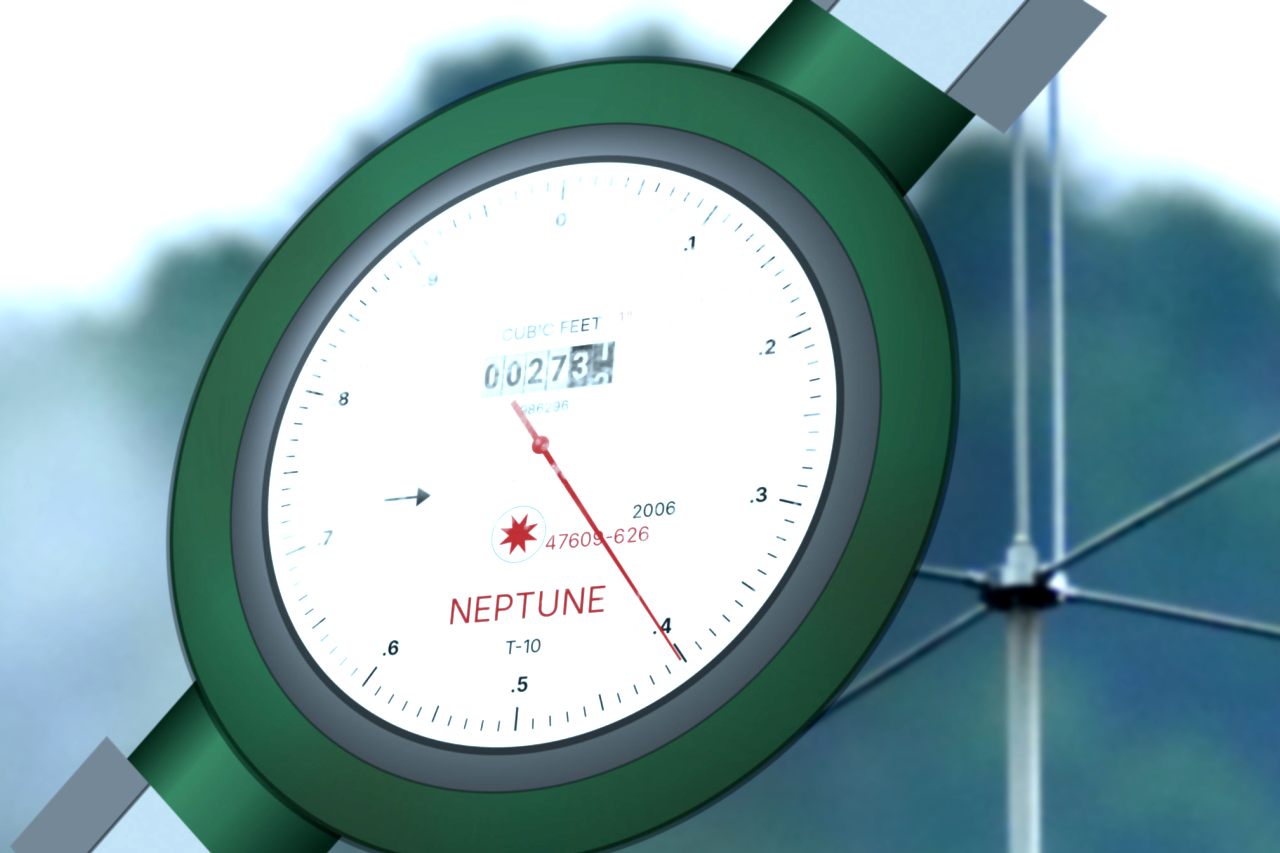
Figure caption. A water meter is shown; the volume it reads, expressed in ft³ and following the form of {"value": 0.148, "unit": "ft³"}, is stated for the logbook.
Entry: {"value": 2731.40, "unit": "ft³"}
